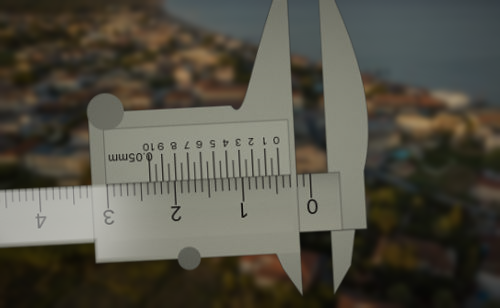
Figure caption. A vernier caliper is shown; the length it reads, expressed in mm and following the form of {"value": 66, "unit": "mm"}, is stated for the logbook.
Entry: {"value": 4.6, "unit": "mm"}
